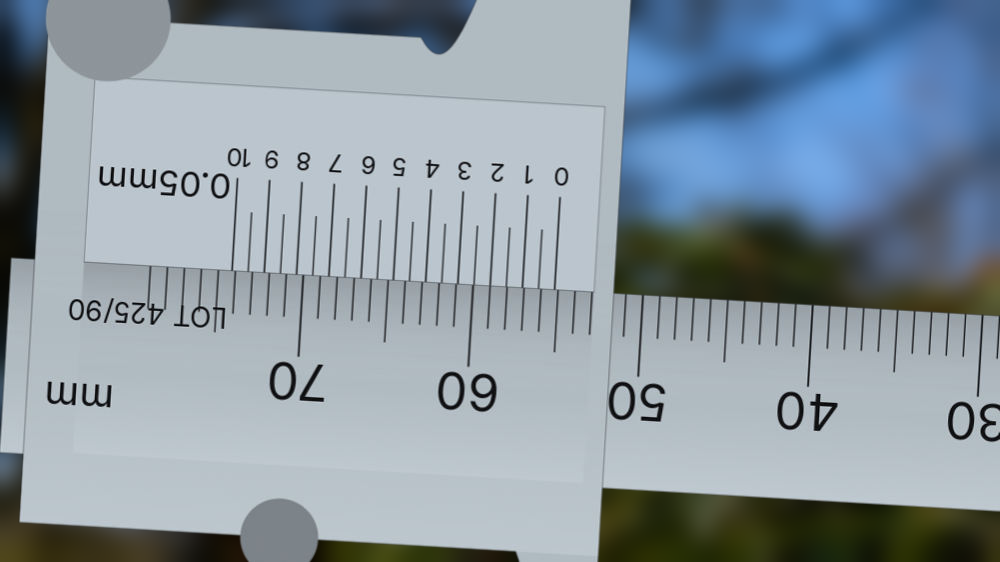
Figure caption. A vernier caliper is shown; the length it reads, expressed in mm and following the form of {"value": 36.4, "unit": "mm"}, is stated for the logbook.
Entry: {"value": 55.2, "unit": "mm"}
